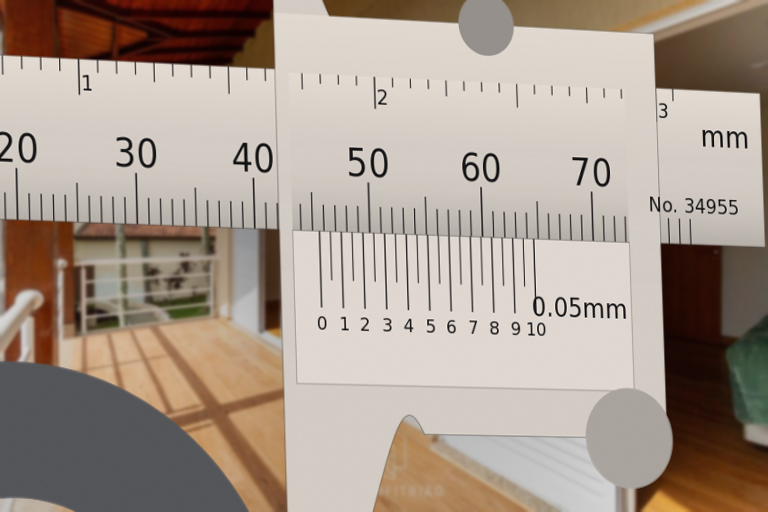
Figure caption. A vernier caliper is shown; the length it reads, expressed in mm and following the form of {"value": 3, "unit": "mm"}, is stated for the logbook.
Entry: {"value": 45.6, "unit": "mm"}
